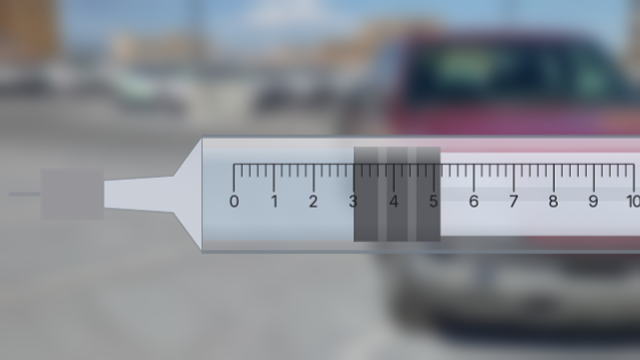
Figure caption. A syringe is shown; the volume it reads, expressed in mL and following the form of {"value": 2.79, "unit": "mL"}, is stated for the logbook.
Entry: {"value": 3, "unit": "mL"}
